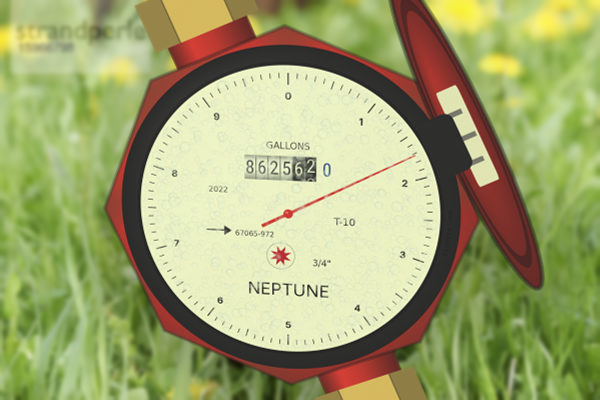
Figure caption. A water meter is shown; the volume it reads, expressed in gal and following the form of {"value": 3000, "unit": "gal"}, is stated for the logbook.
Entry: {"value": 8625621.7, "unit": "gal"}
